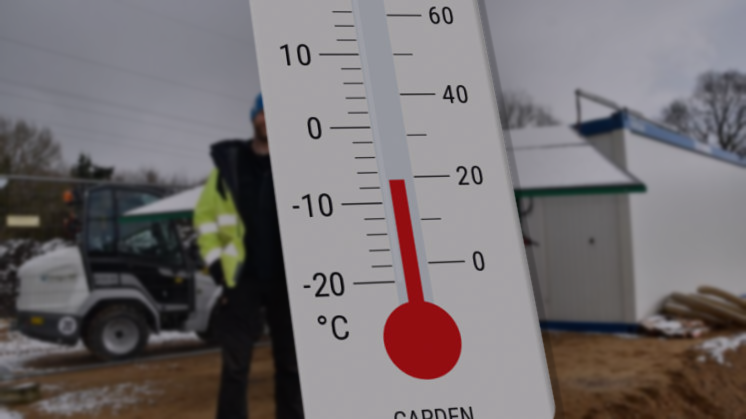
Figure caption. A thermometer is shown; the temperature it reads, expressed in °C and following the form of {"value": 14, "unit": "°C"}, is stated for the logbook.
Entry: {"value": -7, "unit": "°C"}
